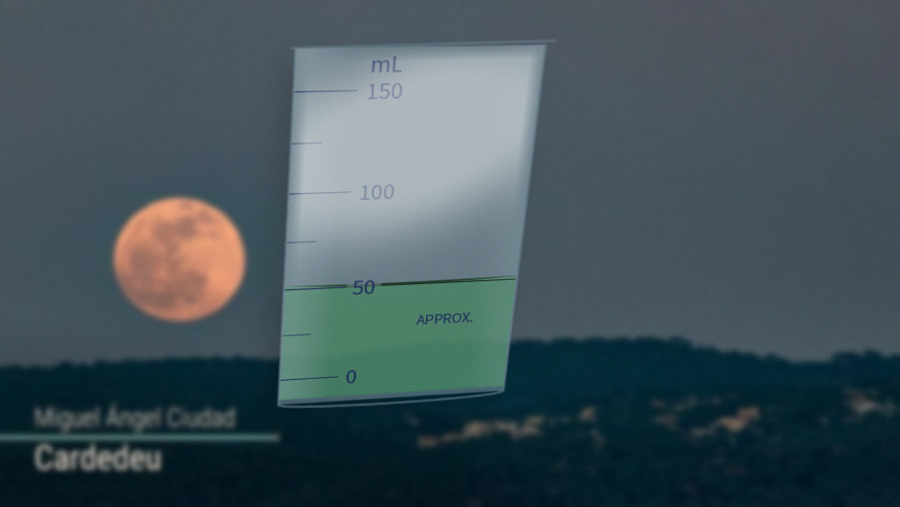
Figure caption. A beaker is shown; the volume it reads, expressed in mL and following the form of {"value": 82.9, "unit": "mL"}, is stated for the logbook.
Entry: {"value": 50, "unit": "mL"}
